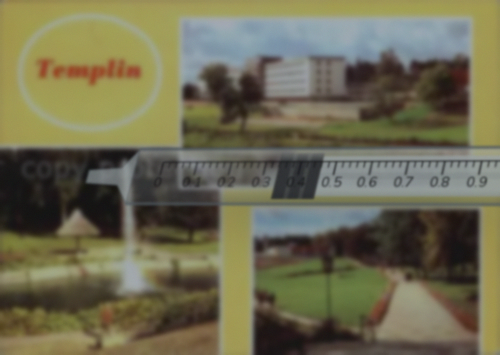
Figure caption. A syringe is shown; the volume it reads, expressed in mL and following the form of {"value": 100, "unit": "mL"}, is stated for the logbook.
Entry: {"value": 0.34, "unit": "mL"}
